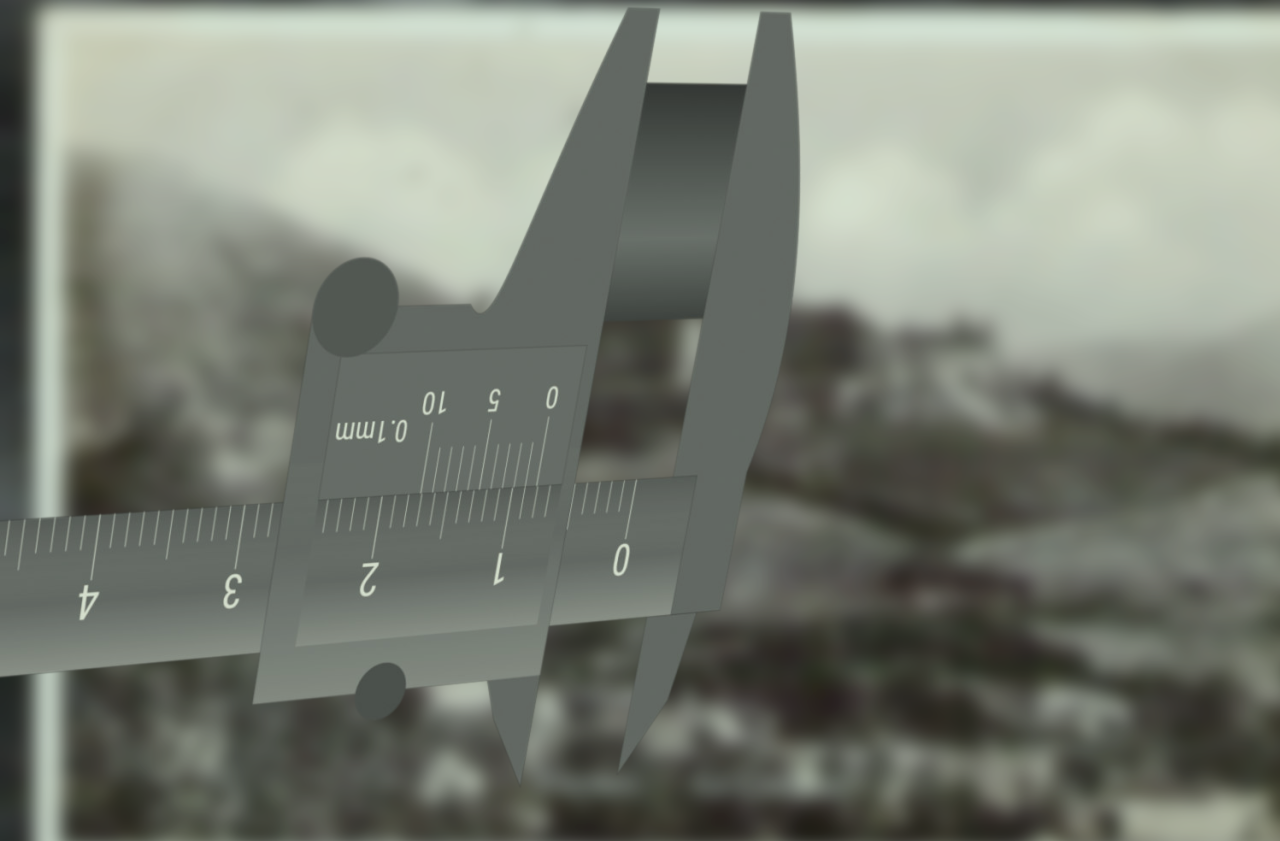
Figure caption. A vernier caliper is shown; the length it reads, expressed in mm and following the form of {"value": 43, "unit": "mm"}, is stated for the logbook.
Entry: {"value": 8.1, "unit": "mm"}
